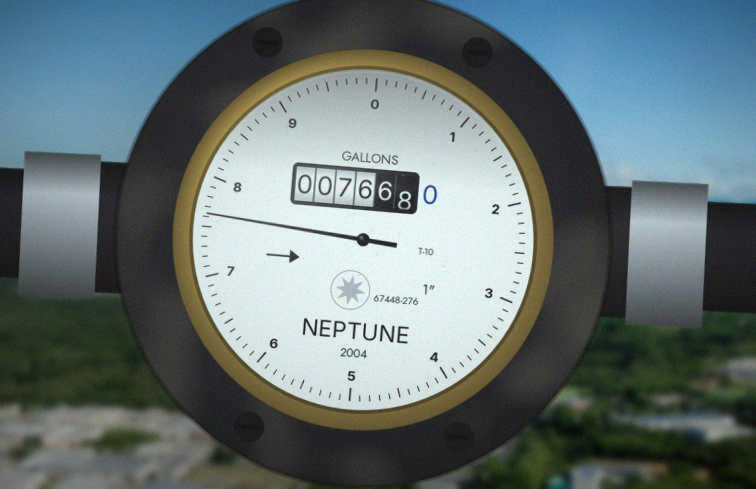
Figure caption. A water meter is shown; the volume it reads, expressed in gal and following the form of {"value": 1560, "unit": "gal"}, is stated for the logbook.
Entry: {"value": 76677.6, "unit": "gal"}
